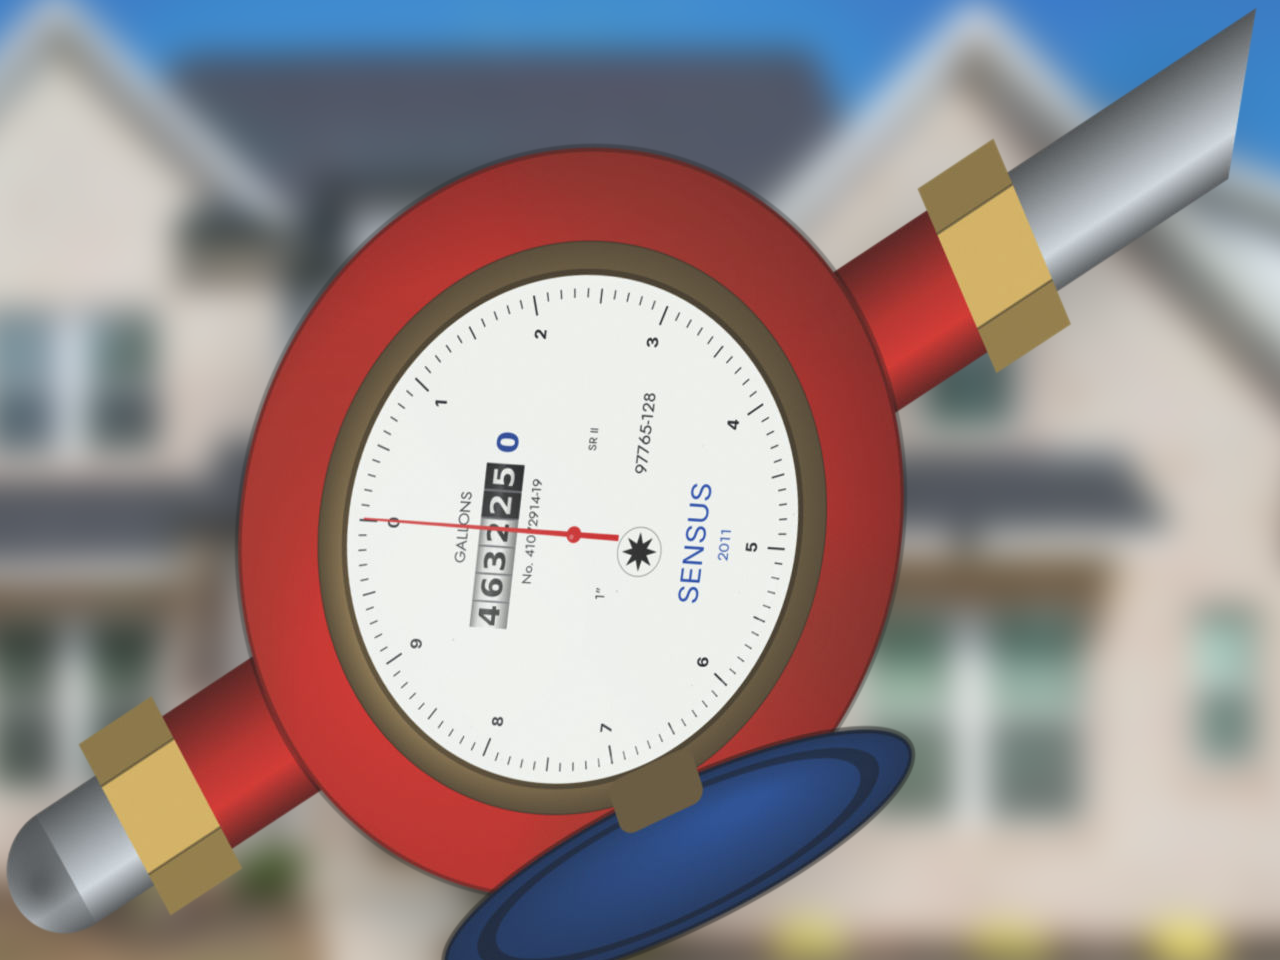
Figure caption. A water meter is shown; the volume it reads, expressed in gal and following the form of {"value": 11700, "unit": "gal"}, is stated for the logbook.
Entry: {"value": 4632250.0, "unit": "gal"}
